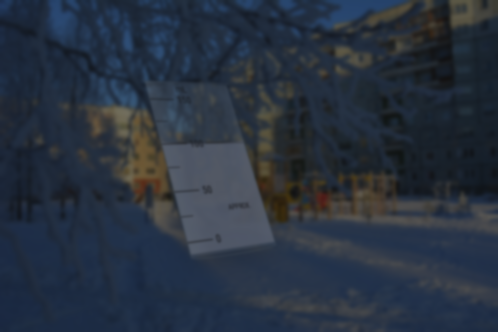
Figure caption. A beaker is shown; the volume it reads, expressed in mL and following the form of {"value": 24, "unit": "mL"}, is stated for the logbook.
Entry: {"value": 100, "unit": "mL"}
